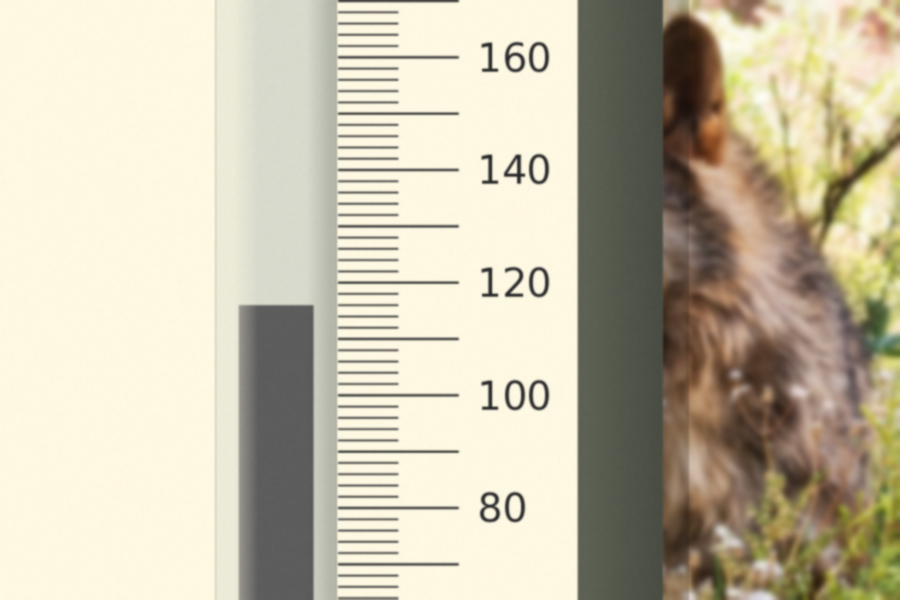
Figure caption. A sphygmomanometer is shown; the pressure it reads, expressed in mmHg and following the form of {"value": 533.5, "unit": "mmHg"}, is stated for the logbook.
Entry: {"value": 116, "unit": "mmHg"}
